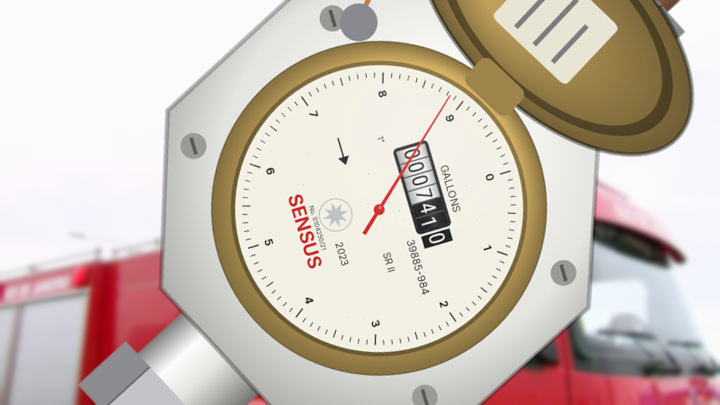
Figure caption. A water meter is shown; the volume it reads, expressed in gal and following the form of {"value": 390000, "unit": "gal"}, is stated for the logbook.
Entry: {"value": 7408.8, "unit": "gal"}
